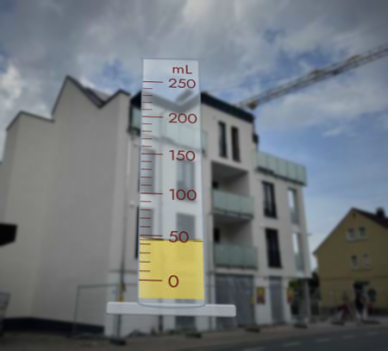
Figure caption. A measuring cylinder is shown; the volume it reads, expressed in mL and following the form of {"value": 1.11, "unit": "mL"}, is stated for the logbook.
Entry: {"value": 45, "unit": "mL"}
